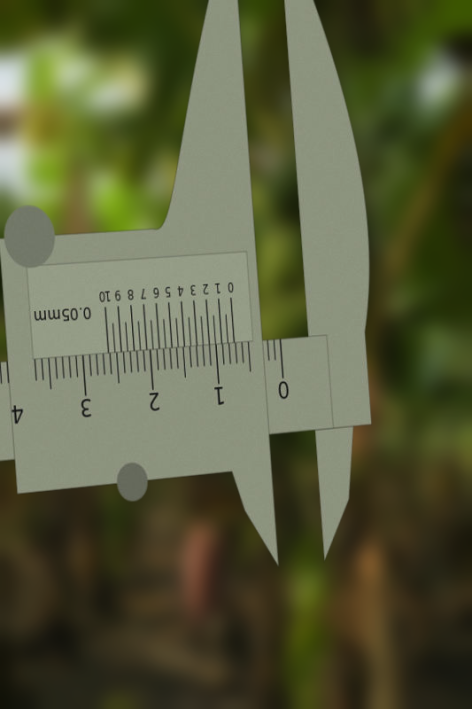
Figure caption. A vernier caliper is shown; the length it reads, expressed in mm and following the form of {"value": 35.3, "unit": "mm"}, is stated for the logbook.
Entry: {"value": 7.2, "unit": "mm"}
